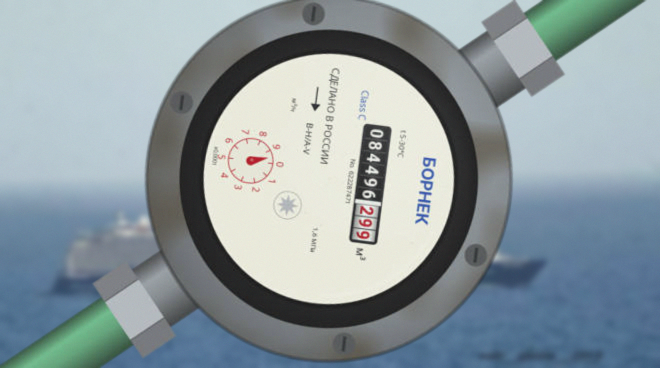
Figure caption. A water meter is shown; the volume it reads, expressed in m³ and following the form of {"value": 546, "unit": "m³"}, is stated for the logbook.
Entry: {"value": 84496.2989, "unit": "m³"}
